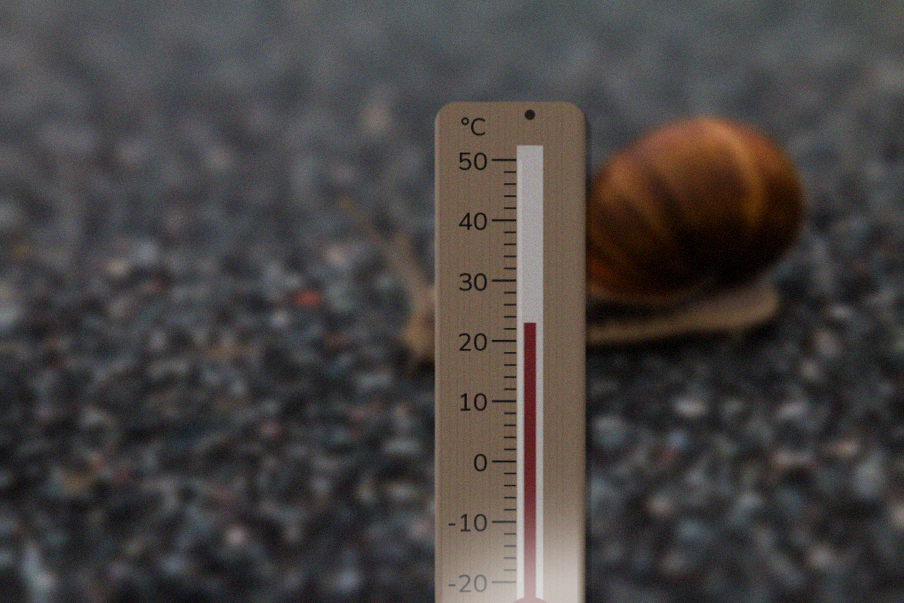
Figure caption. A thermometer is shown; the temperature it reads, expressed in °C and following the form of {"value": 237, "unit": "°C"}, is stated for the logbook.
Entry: {"value": 23, "unit": "°C"}
